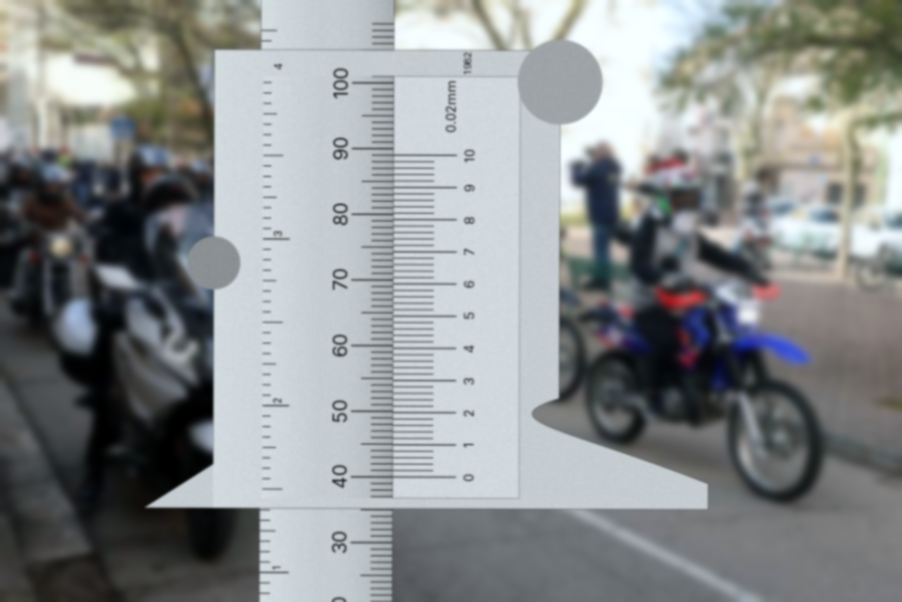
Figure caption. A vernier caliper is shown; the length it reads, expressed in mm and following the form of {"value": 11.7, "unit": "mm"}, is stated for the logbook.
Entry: {"value": 40.0, "unit": "mm"}
